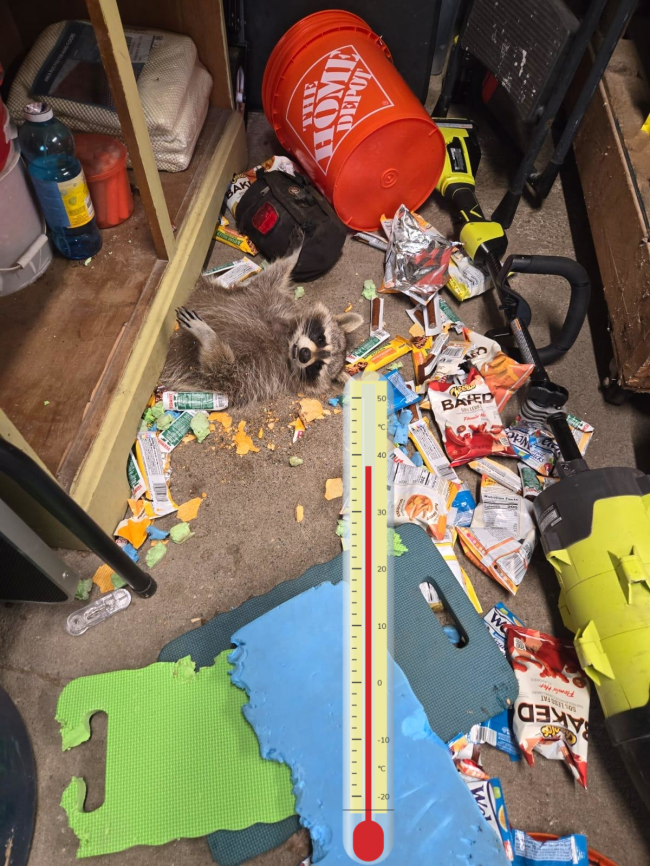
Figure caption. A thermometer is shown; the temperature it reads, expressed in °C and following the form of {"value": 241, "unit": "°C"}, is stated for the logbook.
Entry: {"value": 38, "unit": "°C"}
